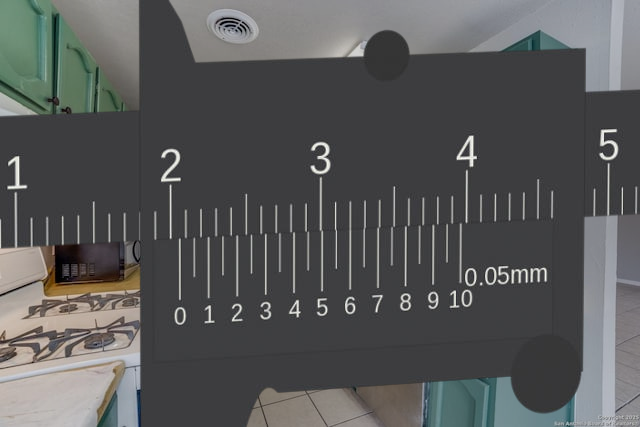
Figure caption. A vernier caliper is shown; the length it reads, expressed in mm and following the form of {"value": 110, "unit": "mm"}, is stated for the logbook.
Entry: {"value": 20.6, "unit": "mm"}
